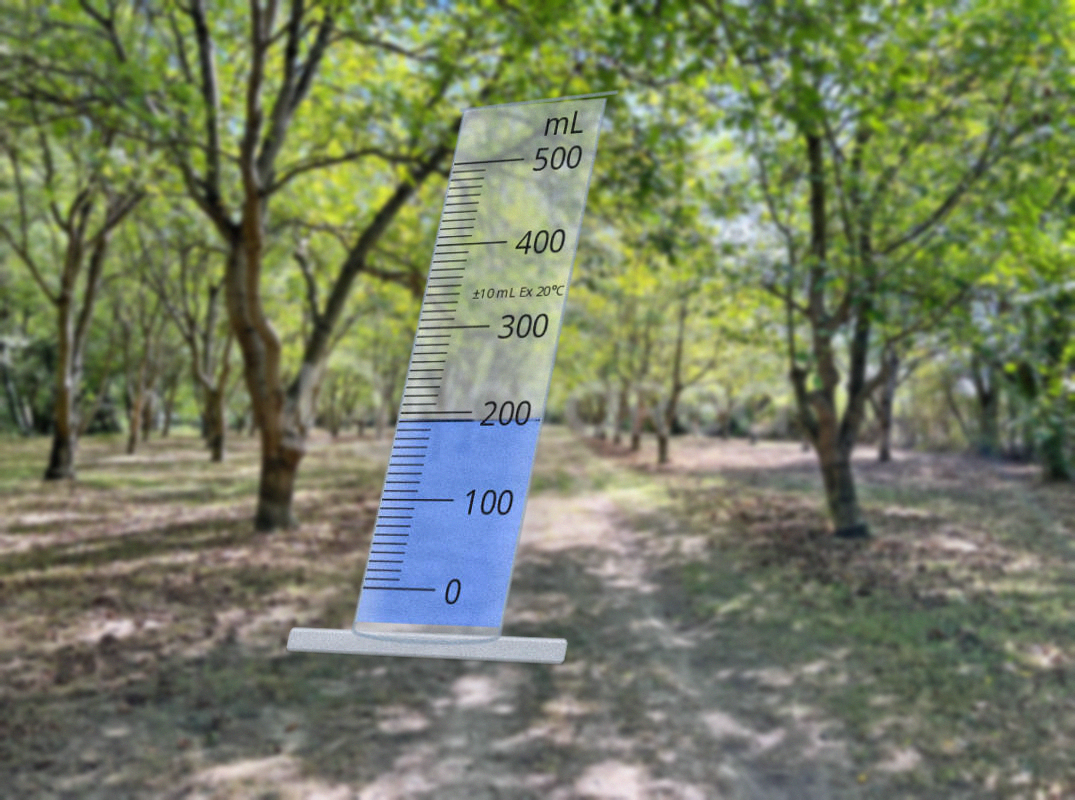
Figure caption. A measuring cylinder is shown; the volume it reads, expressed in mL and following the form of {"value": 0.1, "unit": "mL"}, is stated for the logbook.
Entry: {"value": 190, "unit": "mL"}
